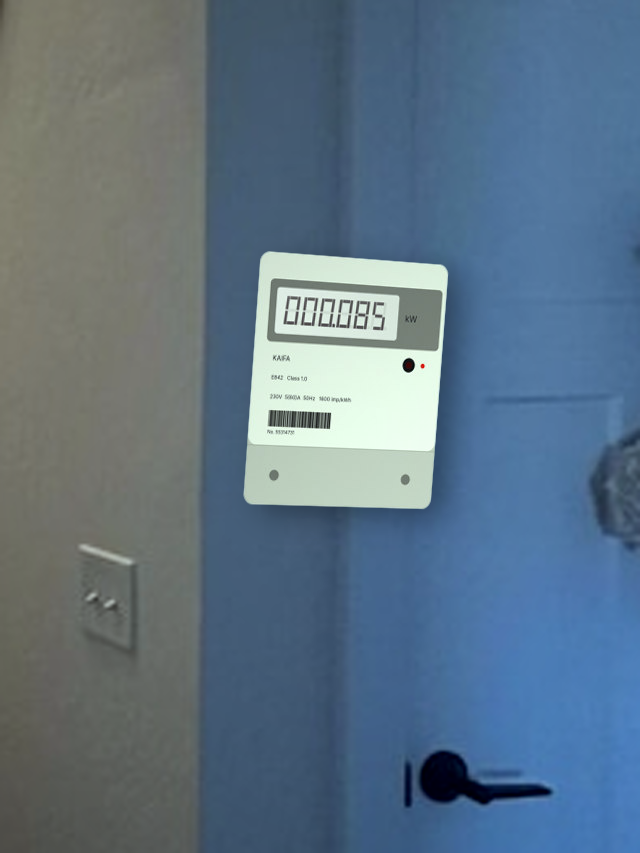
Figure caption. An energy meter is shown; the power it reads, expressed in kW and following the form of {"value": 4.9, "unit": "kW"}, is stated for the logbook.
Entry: {"value": 0.085, "unit": "kW"}
